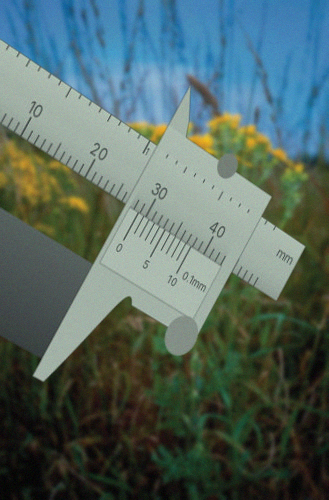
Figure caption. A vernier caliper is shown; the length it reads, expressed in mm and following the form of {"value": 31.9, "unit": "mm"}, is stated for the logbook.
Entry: {"value": 28.8, "unit": "mm"}
